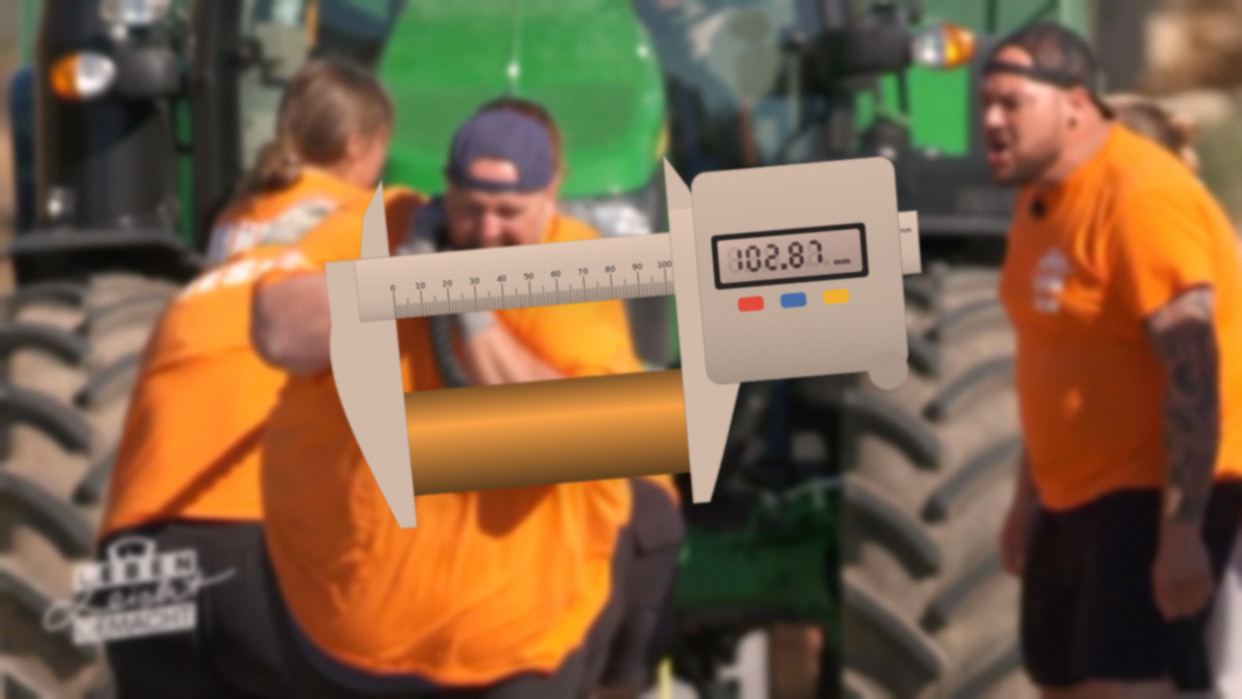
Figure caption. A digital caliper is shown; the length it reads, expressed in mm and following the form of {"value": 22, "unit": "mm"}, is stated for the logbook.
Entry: {"value": 102.87, "unit": "mm"}
